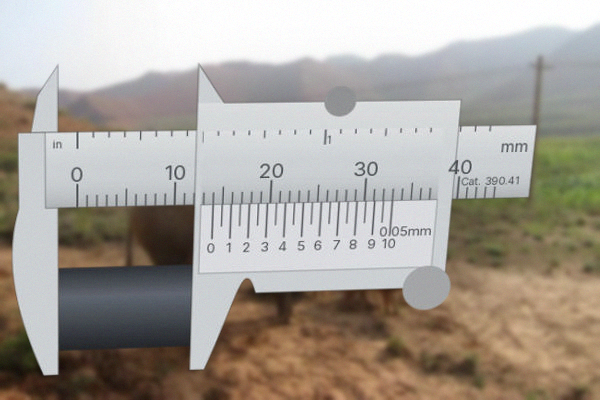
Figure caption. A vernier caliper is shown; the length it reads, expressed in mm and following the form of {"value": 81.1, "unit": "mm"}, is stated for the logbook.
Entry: {"value": 14.0, "unit": "mm"}
